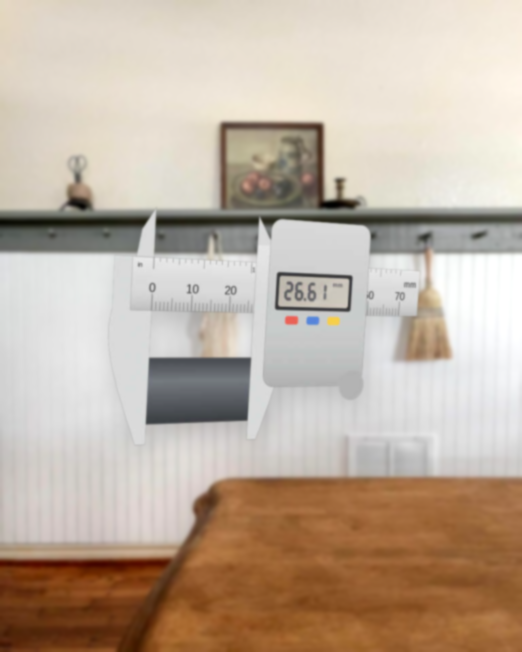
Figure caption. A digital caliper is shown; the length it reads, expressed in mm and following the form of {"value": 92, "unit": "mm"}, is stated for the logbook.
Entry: {"value": 26.61, "unit": "mm"}
